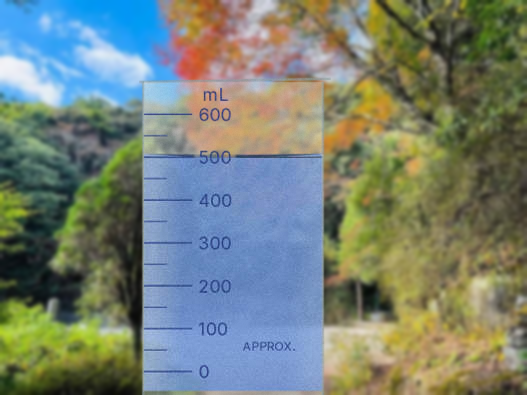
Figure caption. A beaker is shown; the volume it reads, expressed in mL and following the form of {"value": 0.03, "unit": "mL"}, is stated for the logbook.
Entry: {"value": 500, "unit": "mL"}
